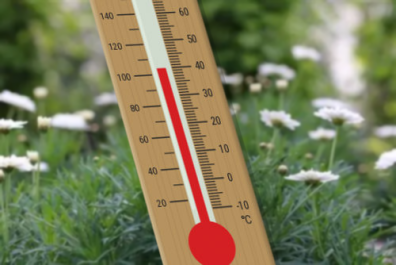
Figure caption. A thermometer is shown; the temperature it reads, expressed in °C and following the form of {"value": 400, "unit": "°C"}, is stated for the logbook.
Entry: {"value": 40, "unit": "°C"}
